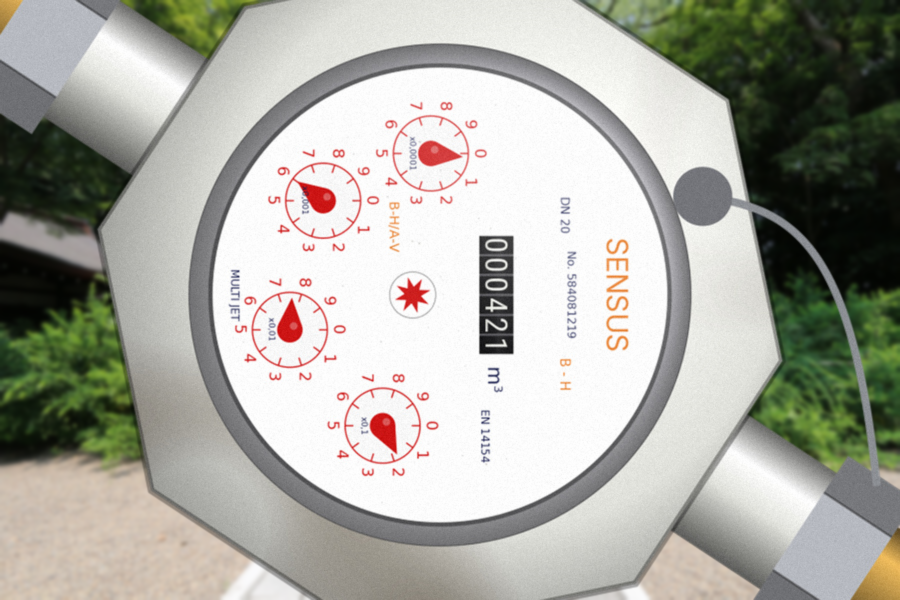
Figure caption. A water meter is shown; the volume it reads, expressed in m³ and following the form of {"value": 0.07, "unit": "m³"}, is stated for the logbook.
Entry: {"value": 421.1760, "unit": "m³"}
